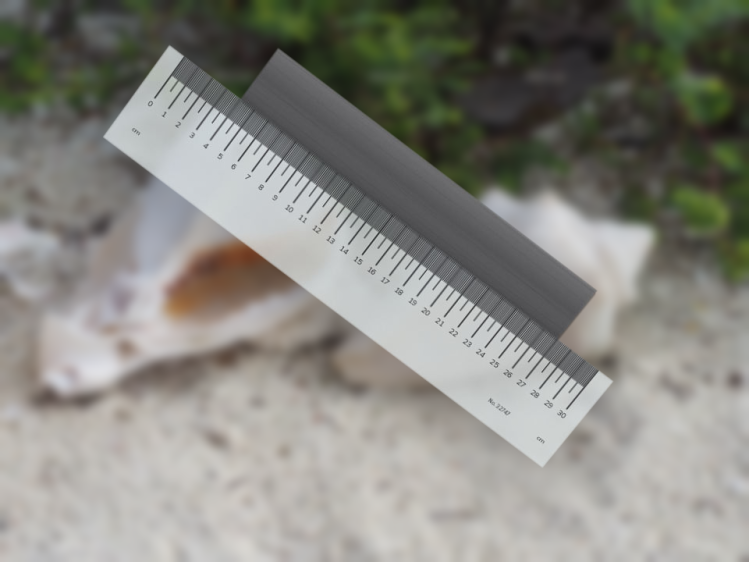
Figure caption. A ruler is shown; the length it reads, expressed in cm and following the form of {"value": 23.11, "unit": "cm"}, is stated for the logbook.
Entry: {"value": 23, "unit": "cm"}
